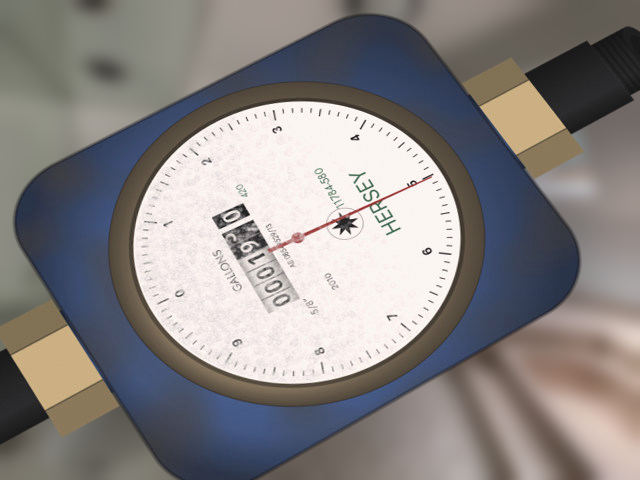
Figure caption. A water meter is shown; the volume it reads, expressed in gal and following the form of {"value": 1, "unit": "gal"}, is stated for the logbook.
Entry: {"value": 1935.0, "unit": "gal"}
